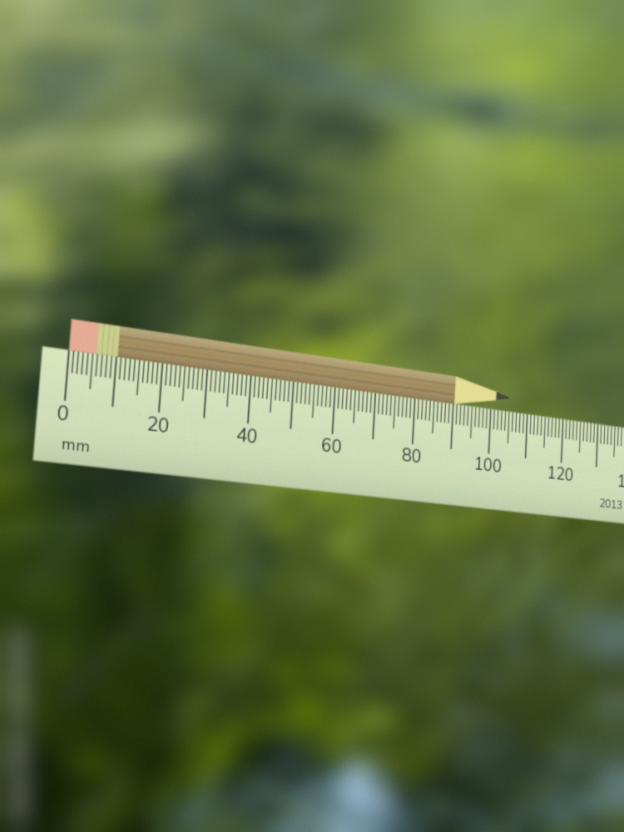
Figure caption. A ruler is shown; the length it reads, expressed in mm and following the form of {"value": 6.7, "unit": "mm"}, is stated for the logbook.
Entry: {"value": 105, "unit": "mm"}
